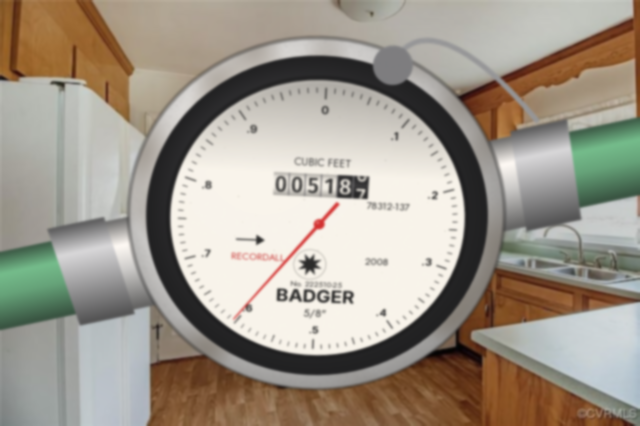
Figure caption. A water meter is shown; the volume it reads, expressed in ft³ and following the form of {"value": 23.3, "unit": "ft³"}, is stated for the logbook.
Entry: {"value": 5186.60, "unit": "ft³"}
